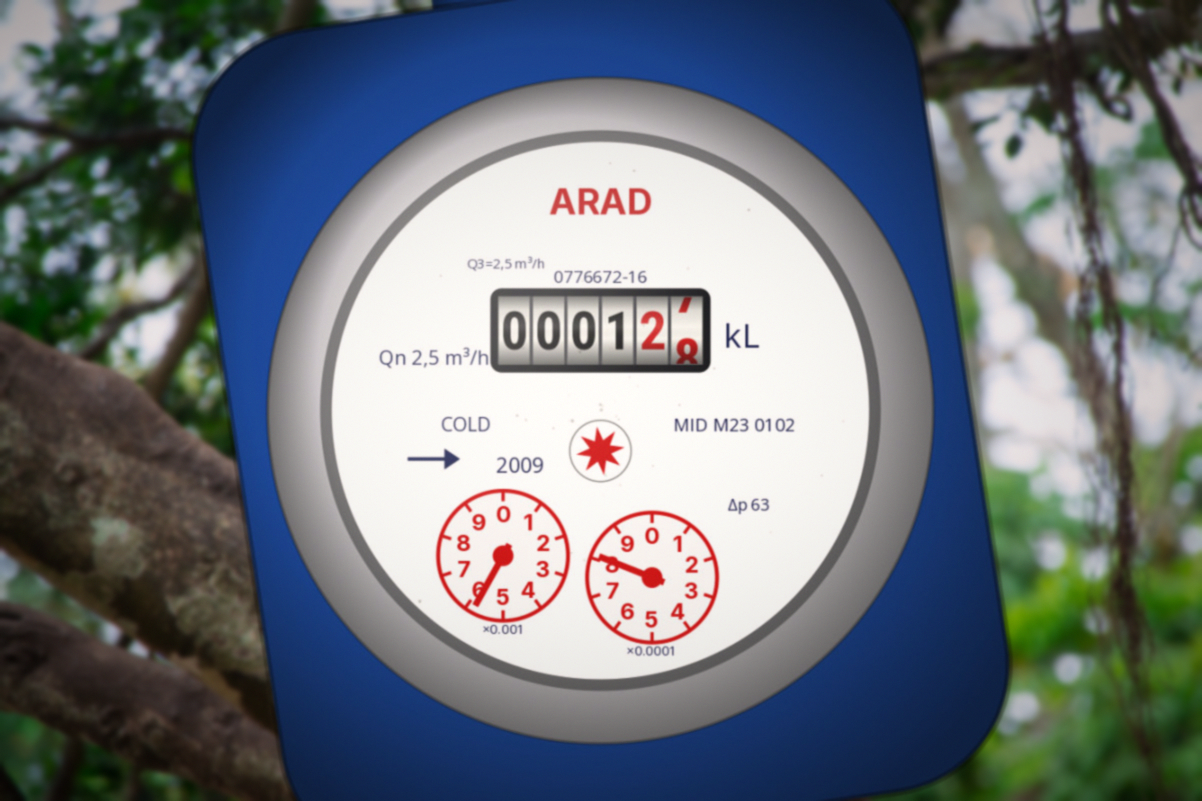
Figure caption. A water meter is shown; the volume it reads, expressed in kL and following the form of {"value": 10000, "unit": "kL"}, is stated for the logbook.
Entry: {"value": 1.2758, "unit": "kL"}
